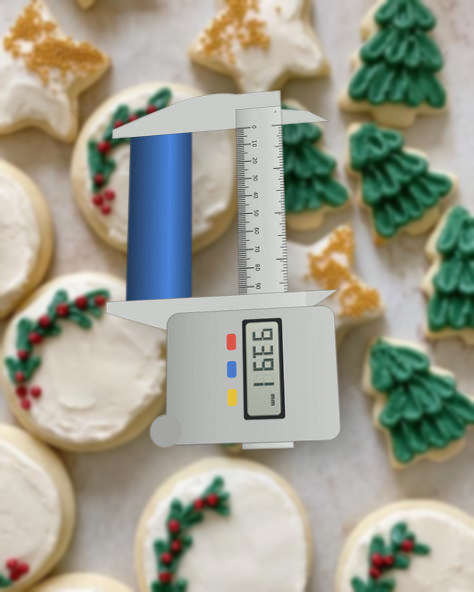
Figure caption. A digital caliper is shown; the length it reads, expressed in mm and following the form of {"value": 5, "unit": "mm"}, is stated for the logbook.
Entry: {"value": 93.91, "unit": "mm"}
